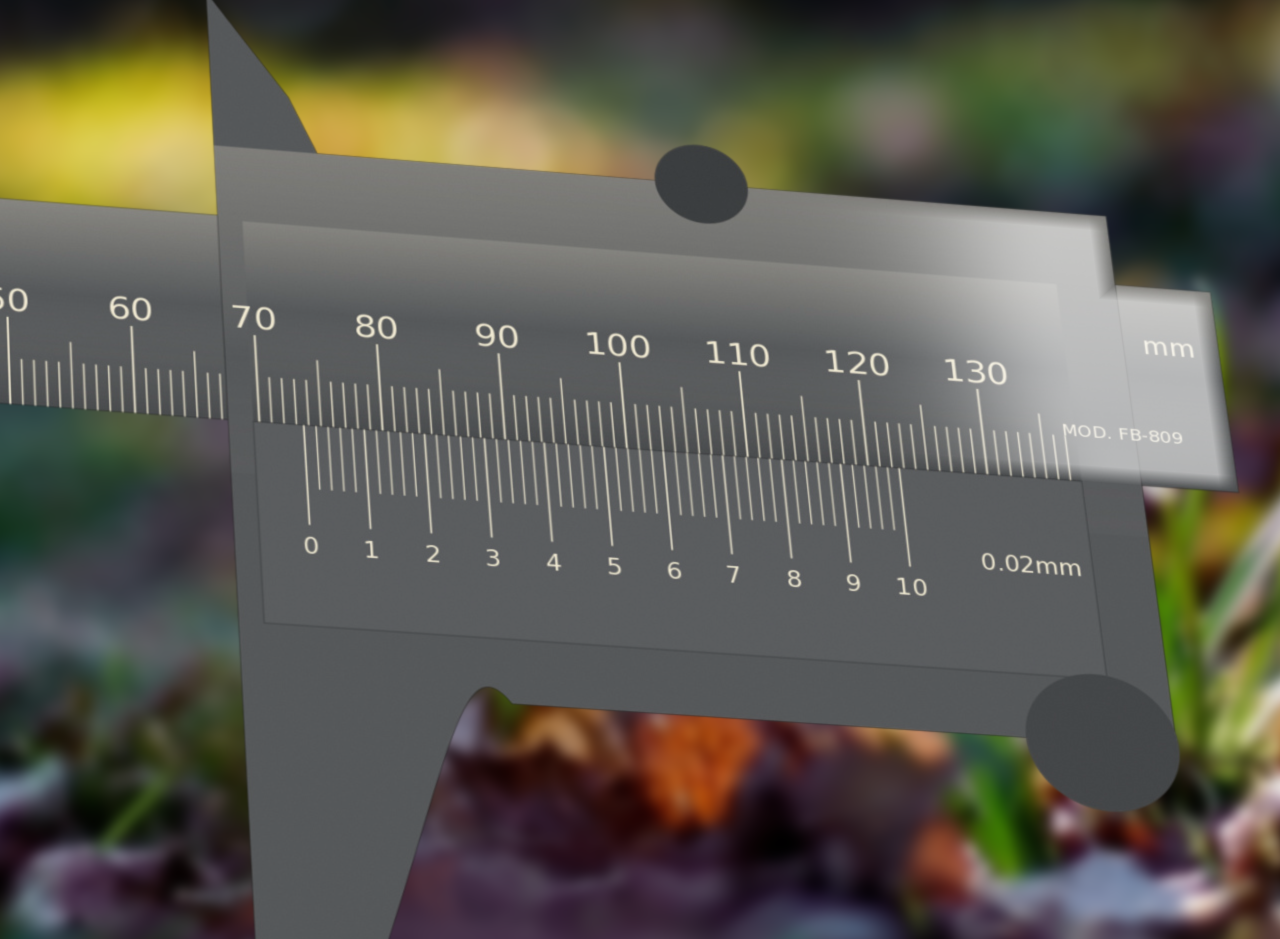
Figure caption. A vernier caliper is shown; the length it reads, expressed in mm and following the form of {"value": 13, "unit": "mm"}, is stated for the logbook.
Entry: {"value": 73.6, "unit": "mm"}
